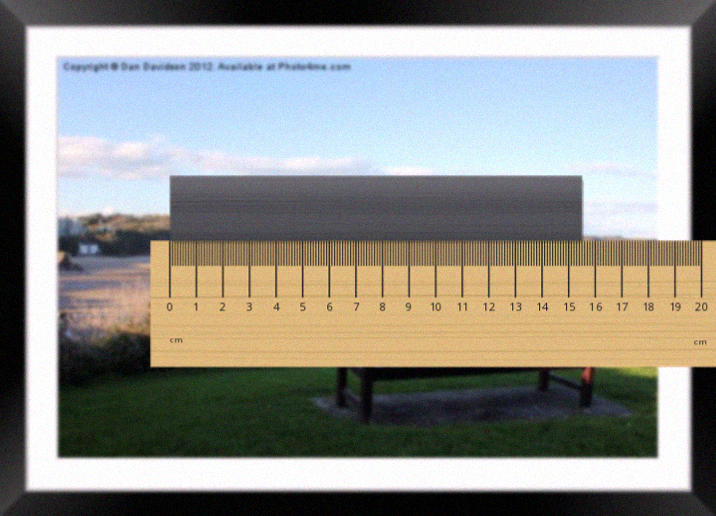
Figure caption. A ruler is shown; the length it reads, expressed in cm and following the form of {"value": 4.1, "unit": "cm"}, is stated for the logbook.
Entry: {"value": 15.5, "unit": "cm"}
